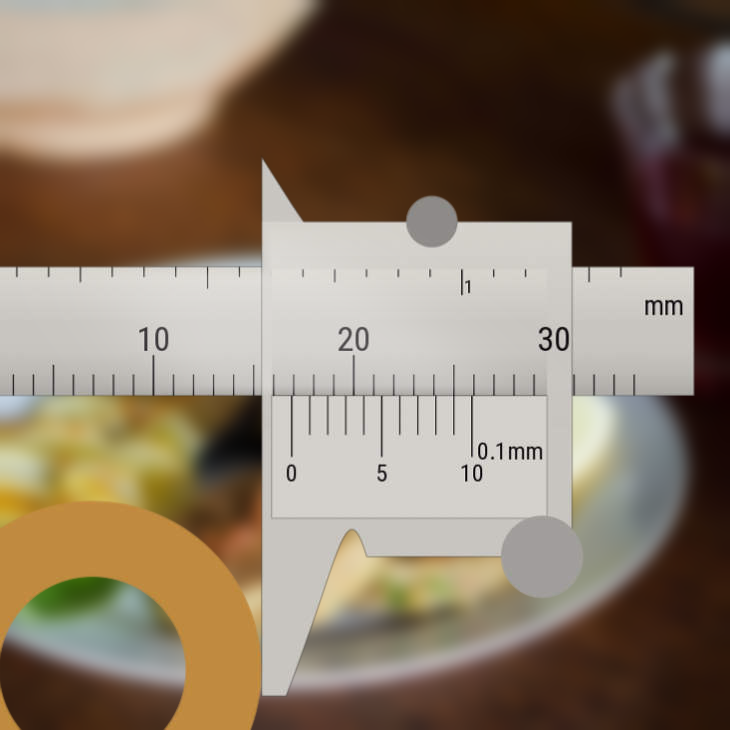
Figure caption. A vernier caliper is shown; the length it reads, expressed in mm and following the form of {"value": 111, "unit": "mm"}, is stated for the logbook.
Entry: {"value": 16.9, "unit": "mm"}
